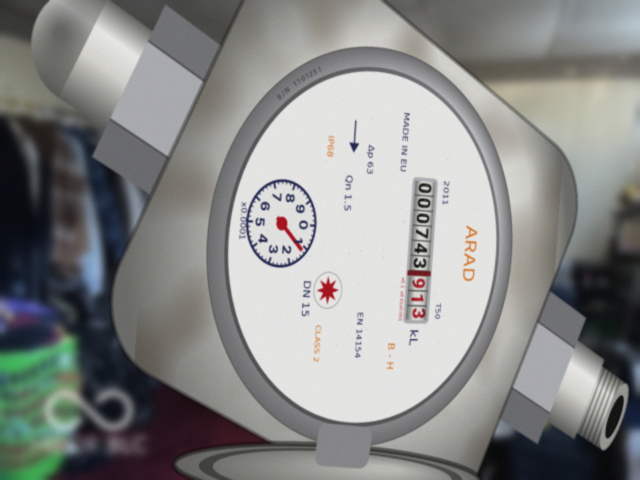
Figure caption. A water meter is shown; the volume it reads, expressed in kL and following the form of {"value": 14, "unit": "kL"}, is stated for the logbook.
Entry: {"value": 743.9131, "unit": "kL"}
